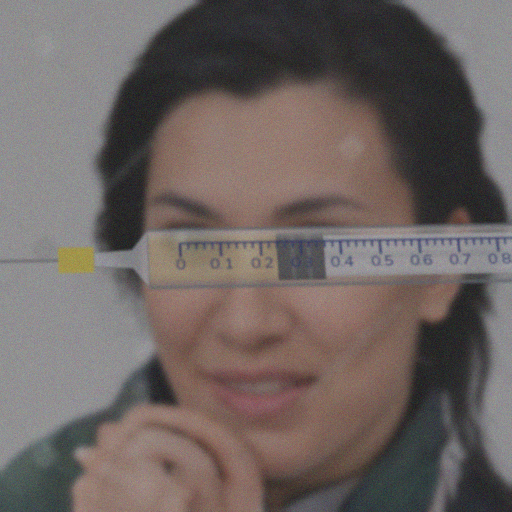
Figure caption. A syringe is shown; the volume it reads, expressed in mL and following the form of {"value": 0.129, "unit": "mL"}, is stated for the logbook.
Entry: {"value": 0.24, "unit": "mL"}
